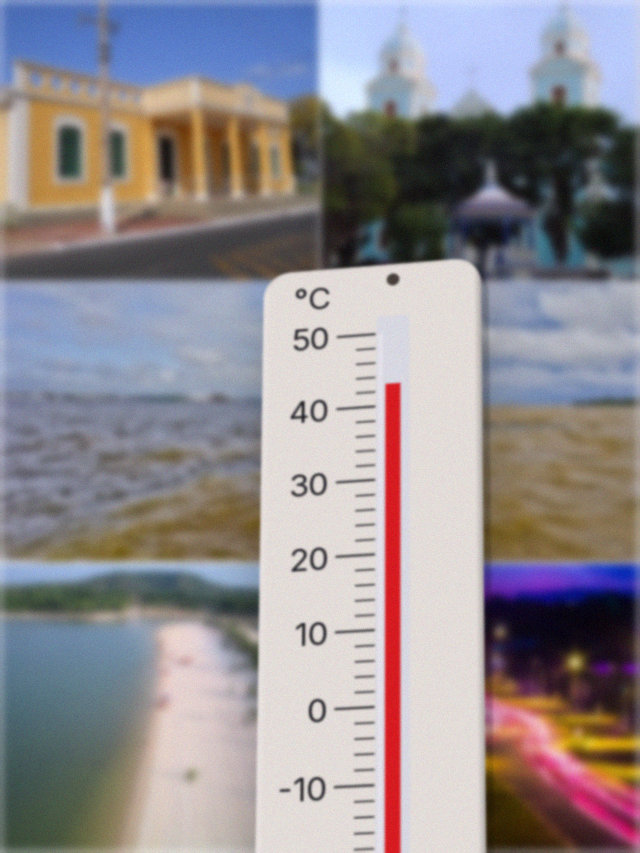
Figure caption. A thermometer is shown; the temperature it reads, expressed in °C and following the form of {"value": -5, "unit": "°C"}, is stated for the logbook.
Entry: {"value": 43, "unit": "°C"}
